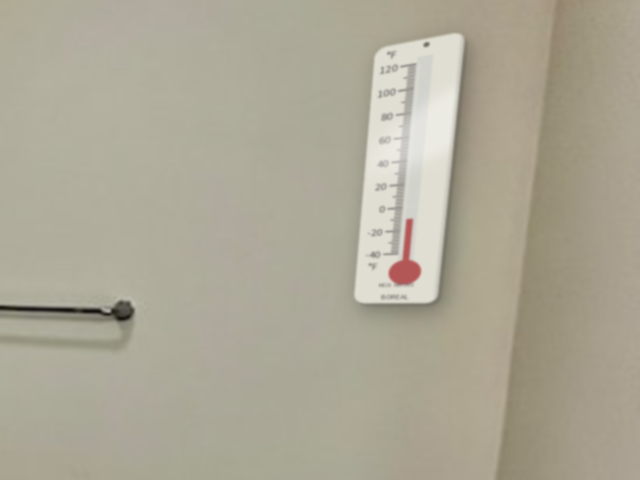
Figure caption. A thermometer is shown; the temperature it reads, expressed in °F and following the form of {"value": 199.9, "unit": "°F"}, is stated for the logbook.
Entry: {"value": -10, "unit": "°F"}
